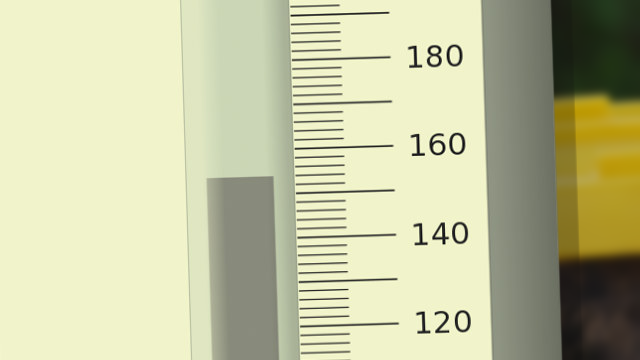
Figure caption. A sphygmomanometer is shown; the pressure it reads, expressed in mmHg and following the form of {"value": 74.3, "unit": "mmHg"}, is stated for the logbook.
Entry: {"value": 154, "unit": "mmHg"}
